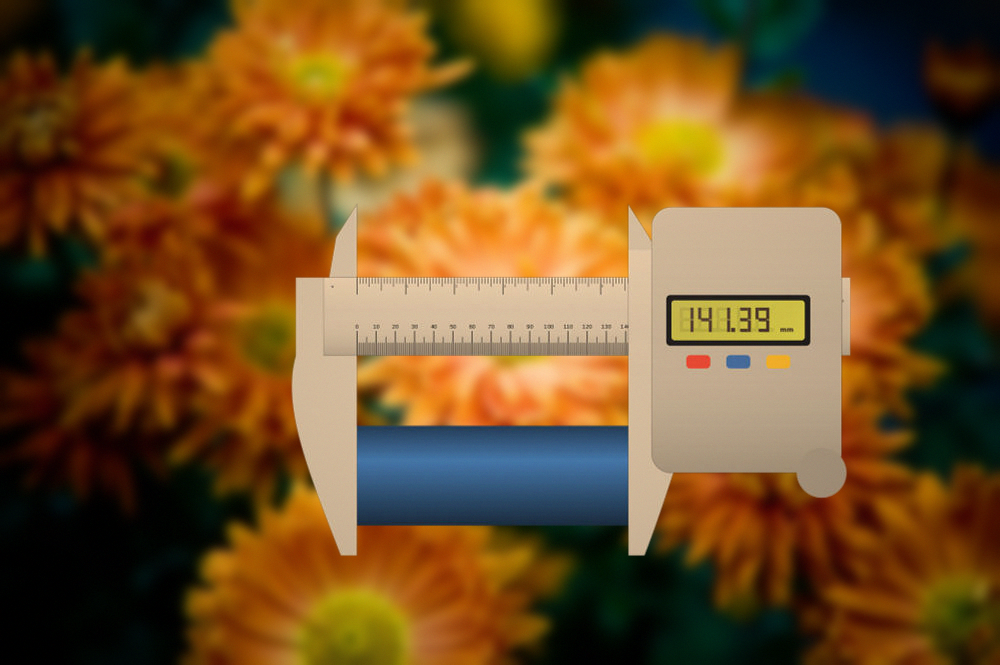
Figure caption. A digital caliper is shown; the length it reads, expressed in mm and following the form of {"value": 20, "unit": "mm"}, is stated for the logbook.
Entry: {"value": 141.39, "unit": "mm"}
